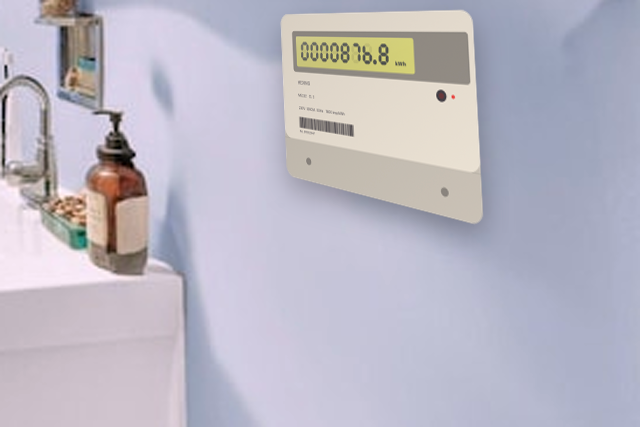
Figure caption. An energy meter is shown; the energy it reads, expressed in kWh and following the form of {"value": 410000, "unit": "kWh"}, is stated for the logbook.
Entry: {"value": 876.8, "unit": "kWh"}
